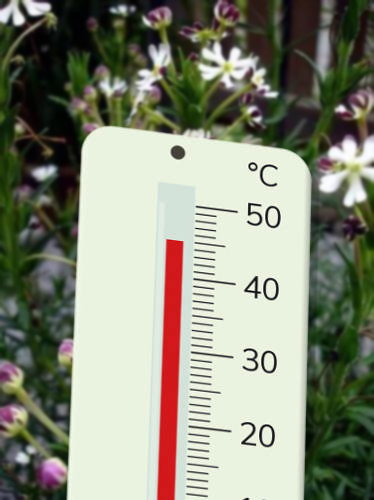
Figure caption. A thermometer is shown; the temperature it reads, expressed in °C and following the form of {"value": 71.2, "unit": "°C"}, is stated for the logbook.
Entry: {"value": 45, "unit": "°C"}
